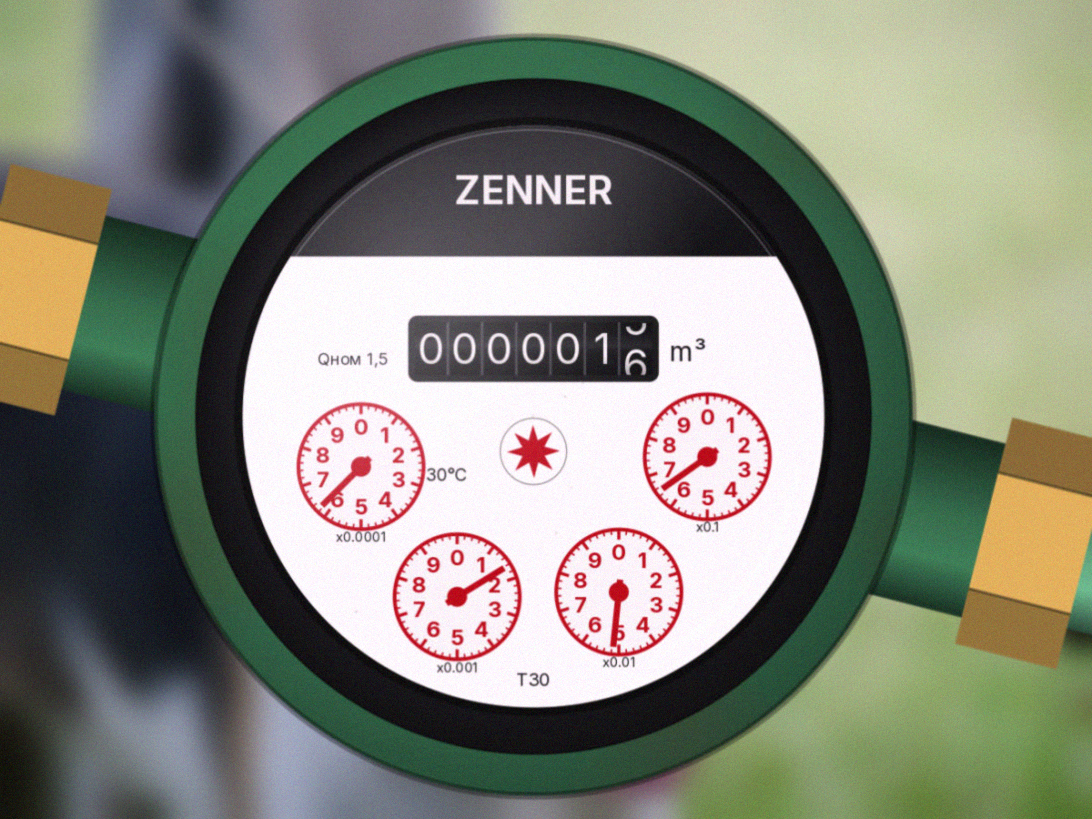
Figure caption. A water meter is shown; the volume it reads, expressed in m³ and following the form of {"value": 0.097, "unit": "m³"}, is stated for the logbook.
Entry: {"value": 15.6516, "unit": "m³"}
